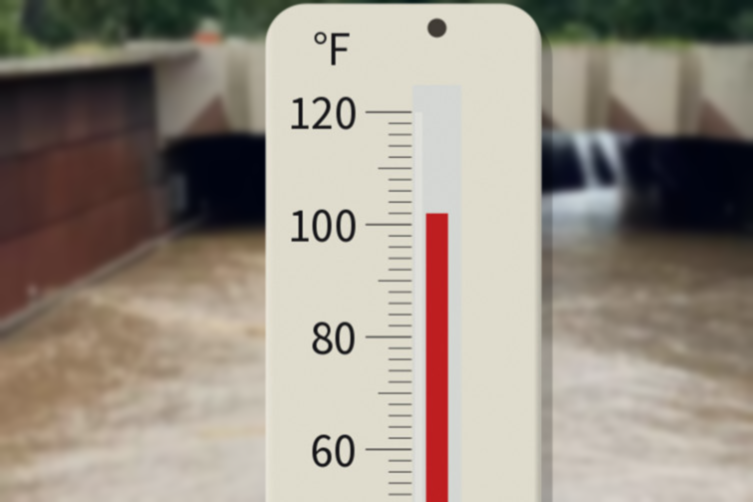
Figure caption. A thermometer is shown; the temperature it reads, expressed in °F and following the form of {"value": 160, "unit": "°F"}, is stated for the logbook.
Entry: {"value": 102, "unit": "°F"}
